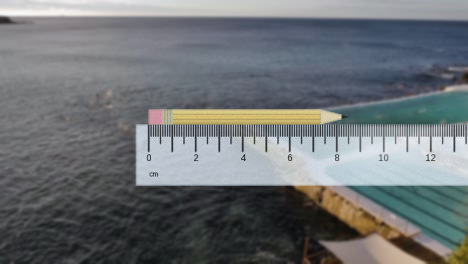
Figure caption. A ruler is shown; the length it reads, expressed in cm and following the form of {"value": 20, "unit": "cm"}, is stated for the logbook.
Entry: {"value": 8.5, "unit": "cm"}
